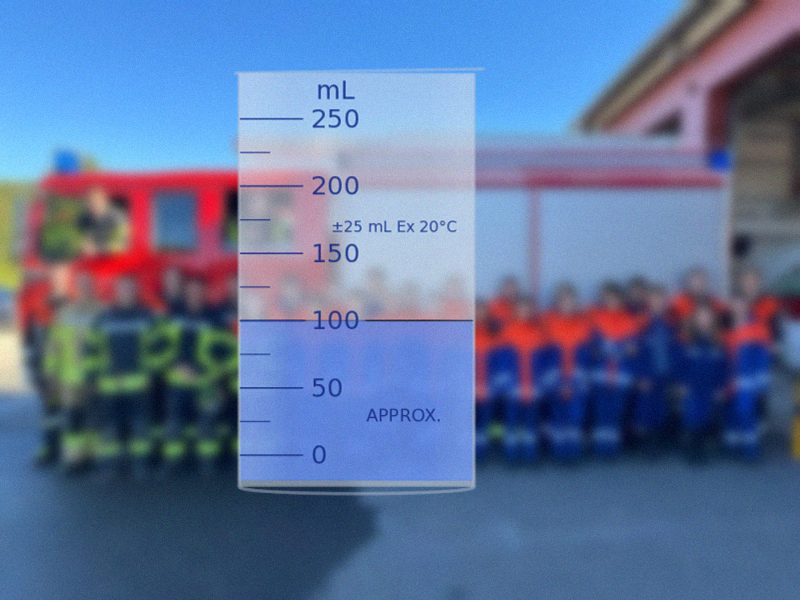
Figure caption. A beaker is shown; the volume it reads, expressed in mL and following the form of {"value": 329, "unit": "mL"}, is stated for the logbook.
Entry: {"value": 100, "unit": "mL"}
